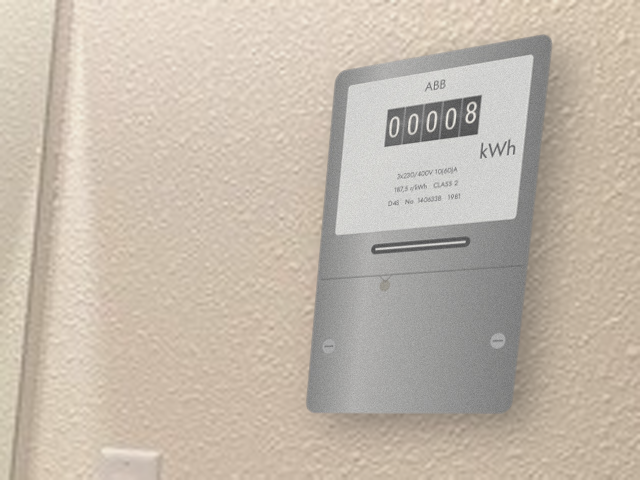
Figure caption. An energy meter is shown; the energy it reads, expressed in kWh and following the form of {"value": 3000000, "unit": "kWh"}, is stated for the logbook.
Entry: {"value": 8, "unit": "kWh"}
